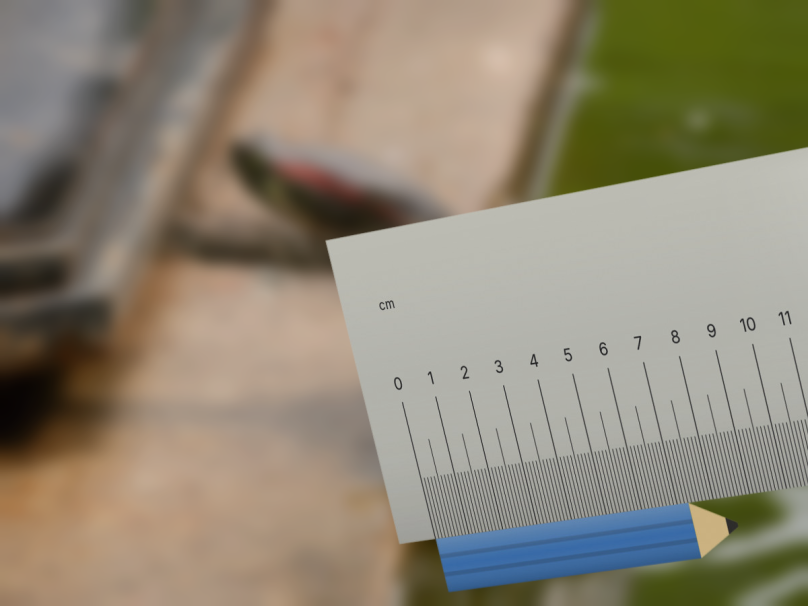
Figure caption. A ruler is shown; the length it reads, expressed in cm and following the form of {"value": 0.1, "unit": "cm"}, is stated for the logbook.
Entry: {"value": 8.5, "unit": "cm"}
